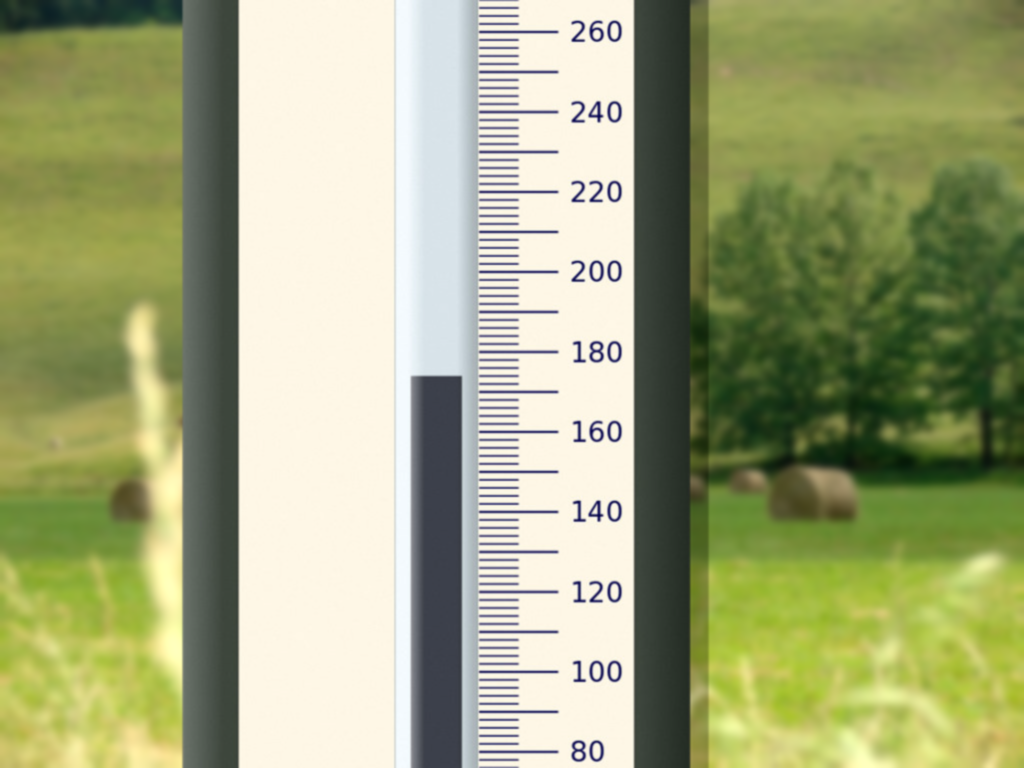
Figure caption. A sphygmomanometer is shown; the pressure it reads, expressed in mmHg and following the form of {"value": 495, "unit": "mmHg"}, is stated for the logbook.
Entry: {"value": 174, "unit": "mmHg"}
